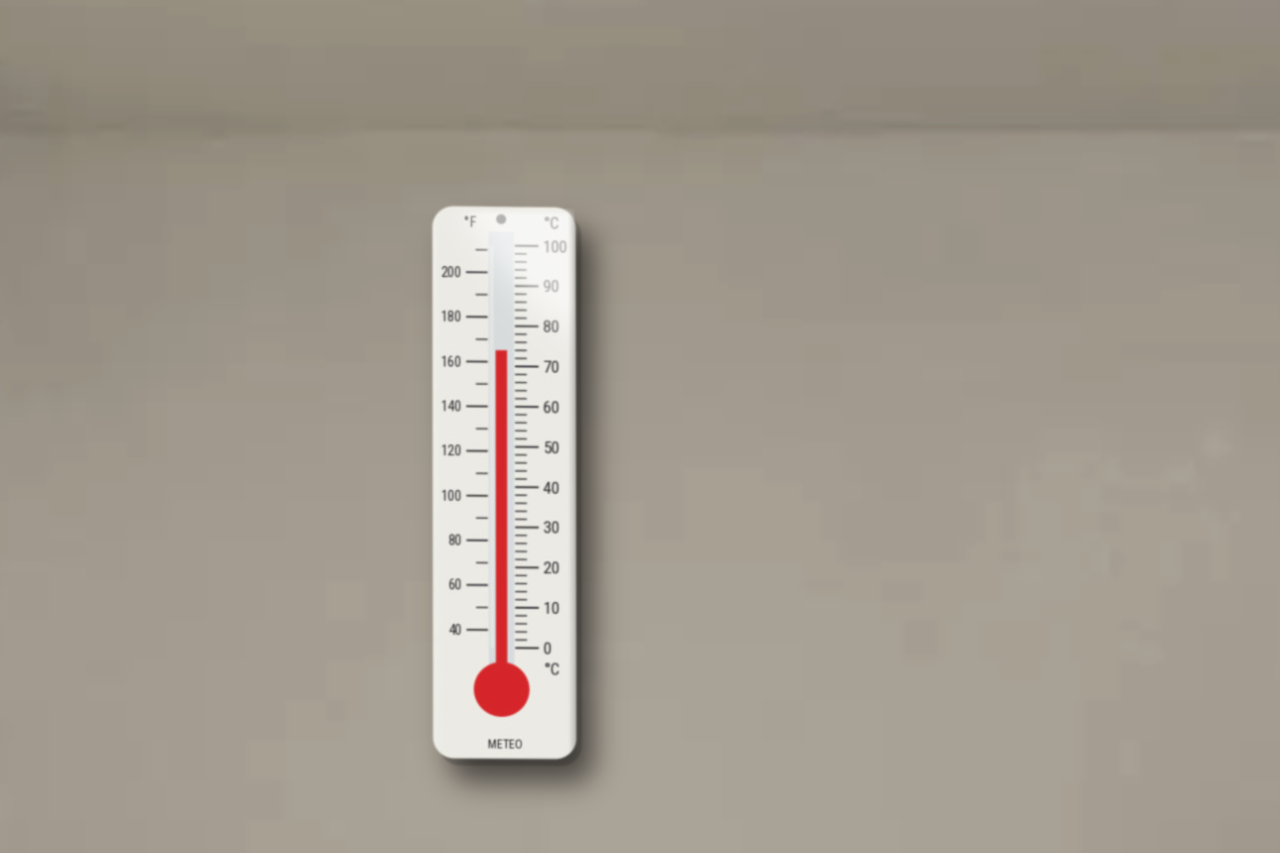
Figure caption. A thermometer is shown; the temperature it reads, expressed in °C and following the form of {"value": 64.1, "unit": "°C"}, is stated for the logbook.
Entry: {"value": 74, "unit": "°C"}
